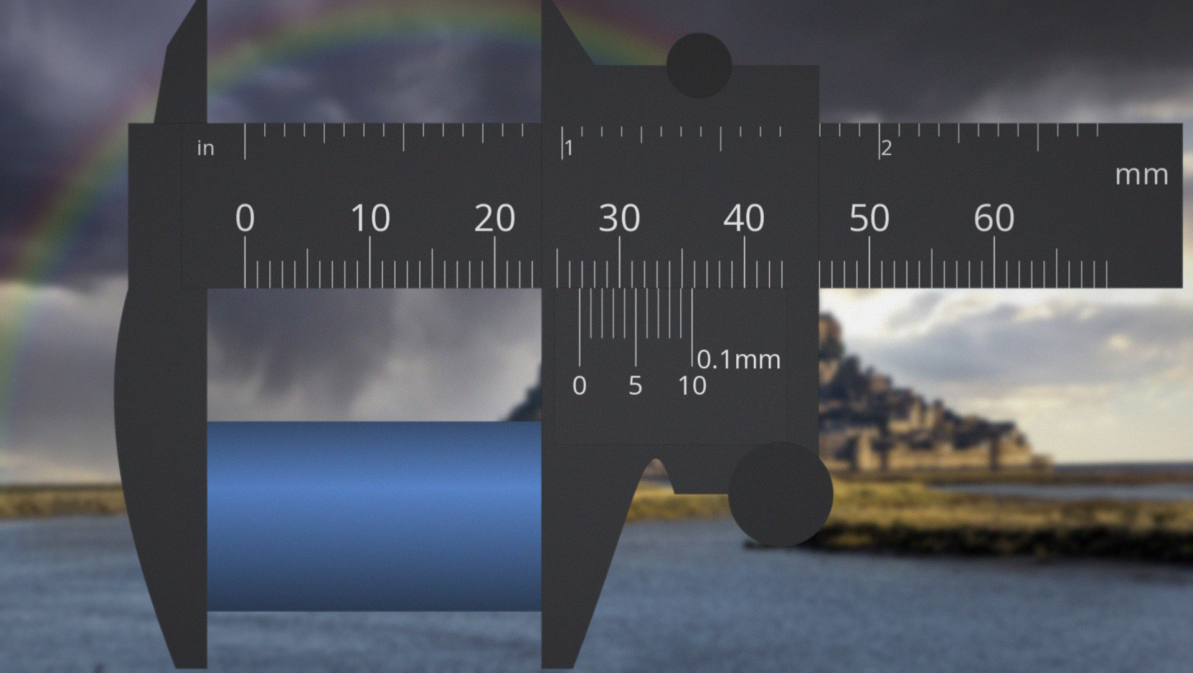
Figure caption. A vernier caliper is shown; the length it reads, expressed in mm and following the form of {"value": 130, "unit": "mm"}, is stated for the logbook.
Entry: {"value": 26.8, "unit": "mm"}
